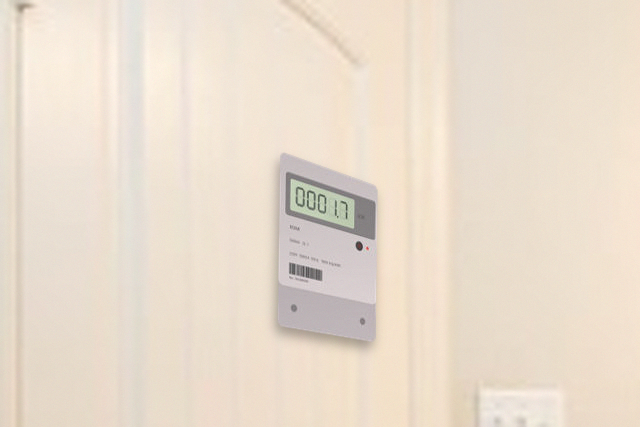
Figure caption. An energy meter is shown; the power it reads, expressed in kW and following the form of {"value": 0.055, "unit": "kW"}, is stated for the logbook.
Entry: {"value": 1.7, "unit": "kW"}
